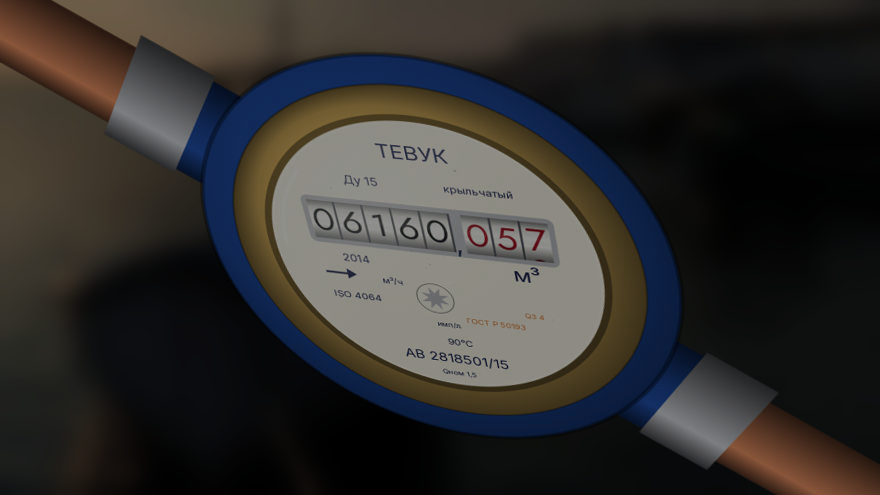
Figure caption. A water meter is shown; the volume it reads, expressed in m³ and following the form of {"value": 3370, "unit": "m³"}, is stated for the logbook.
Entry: {"value": 6160.057, "unit": "m³"}
